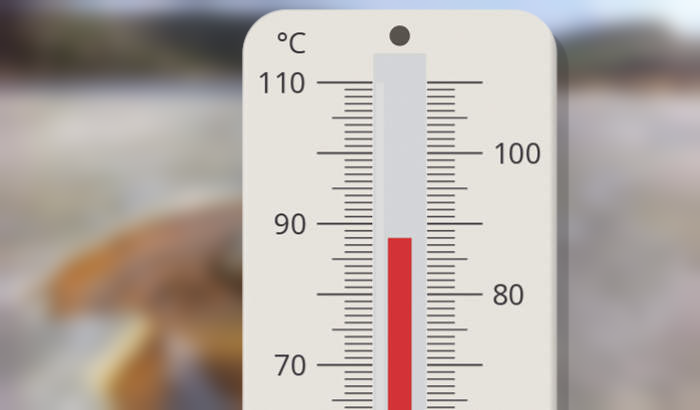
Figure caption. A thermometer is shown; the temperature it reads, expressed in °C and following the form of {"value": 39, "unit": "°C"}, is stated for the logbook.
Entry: {"value": 88, "unit": "°C"}
